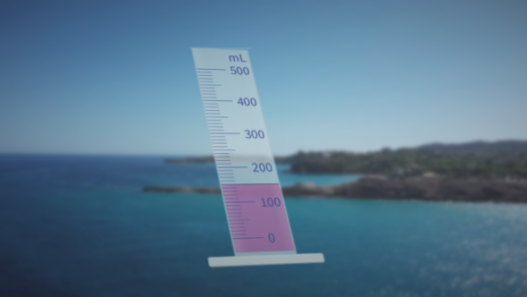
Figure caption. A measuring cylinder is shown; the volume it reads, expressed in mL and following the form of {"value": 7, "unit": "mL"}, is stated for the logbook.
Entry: {"value": 150, "unit": "mL"}
